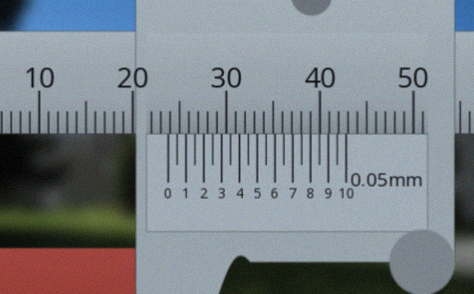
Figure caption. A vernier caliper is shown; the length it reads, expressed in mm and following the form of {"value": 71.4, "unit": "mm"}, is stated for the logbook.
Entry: {"value": 23.8, "unit": "mm"}
